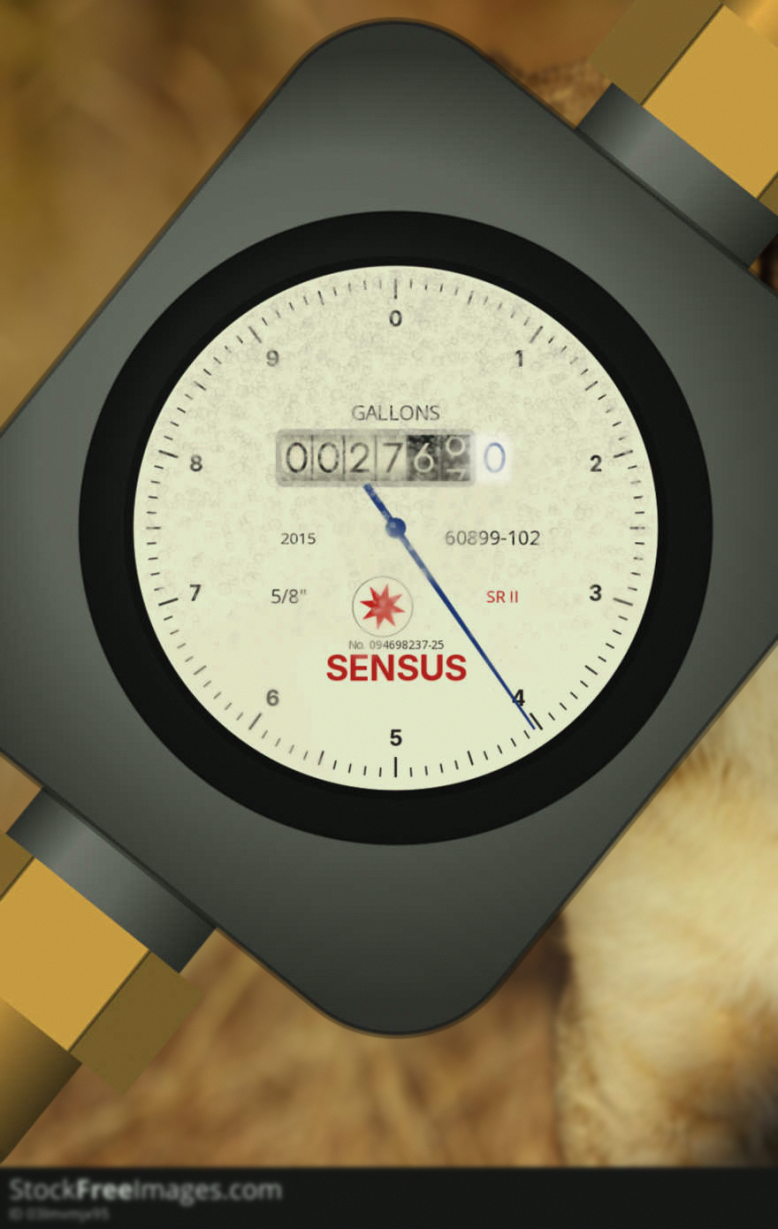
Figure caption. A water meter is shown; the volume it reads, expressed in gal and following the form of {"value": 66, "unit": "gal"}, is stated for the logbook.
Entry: {"value": 27664.0, "unit": "gal"}
